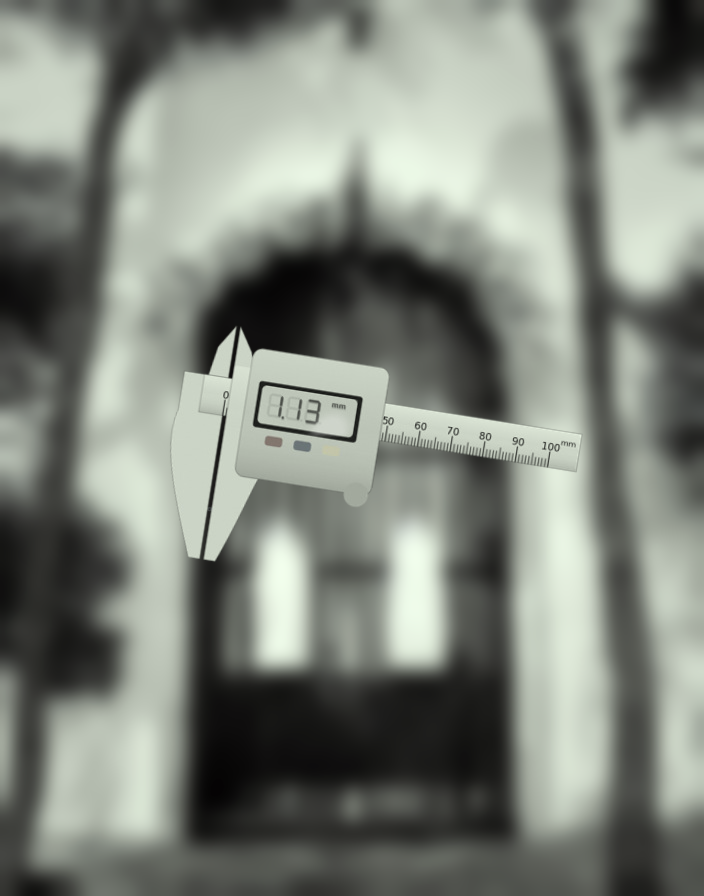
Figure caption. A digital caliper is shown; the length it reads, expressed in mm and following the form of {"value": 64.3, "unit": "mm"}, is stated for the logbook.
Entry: {"value": 1.13, "unit": "mm"}
